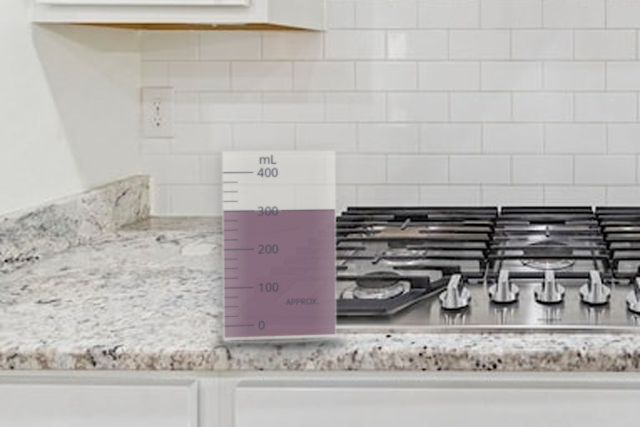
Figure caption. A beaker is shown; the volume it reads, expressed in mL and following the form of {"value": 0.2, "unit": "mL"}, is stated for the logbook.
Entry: {"value": 300, "unit": "mL"}
